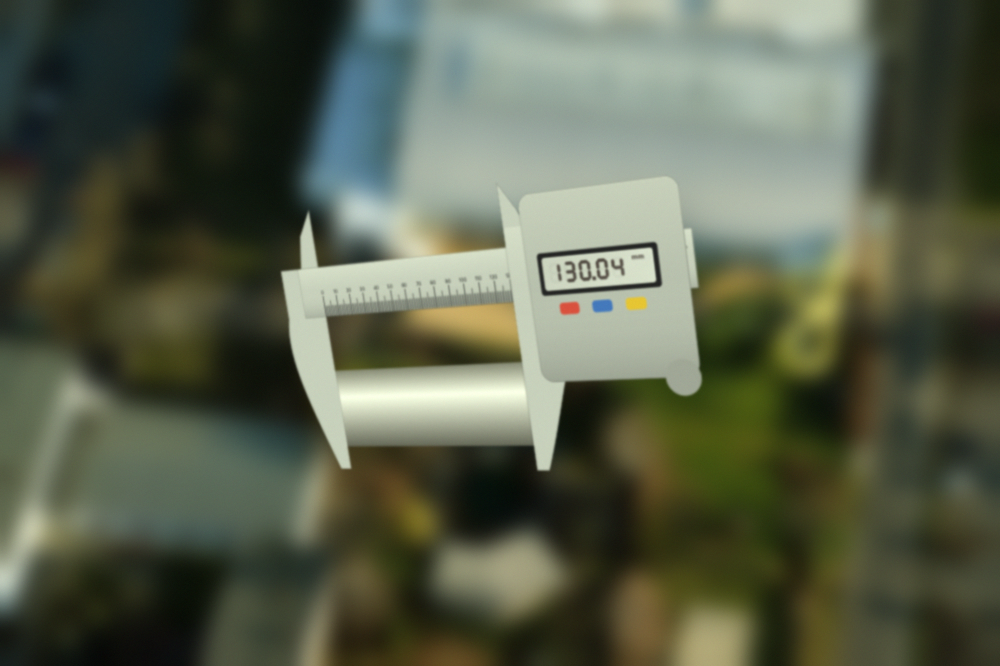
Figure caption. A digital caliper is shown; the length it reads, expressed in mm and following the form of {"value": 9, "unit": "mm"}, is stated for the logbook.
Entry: {"value": 130.04, "unit": "mm"}
